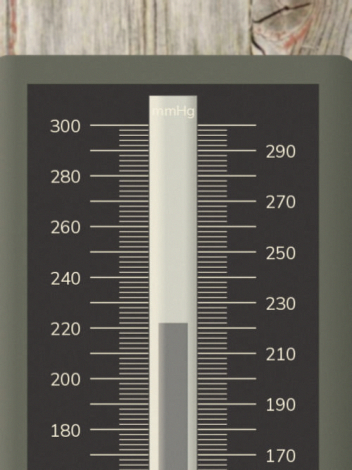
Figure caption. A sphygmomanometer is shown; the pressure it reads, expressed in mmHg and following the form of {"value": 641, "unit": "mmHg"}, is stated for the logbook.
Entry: {"value": 222, "unit": "mmHg"}
